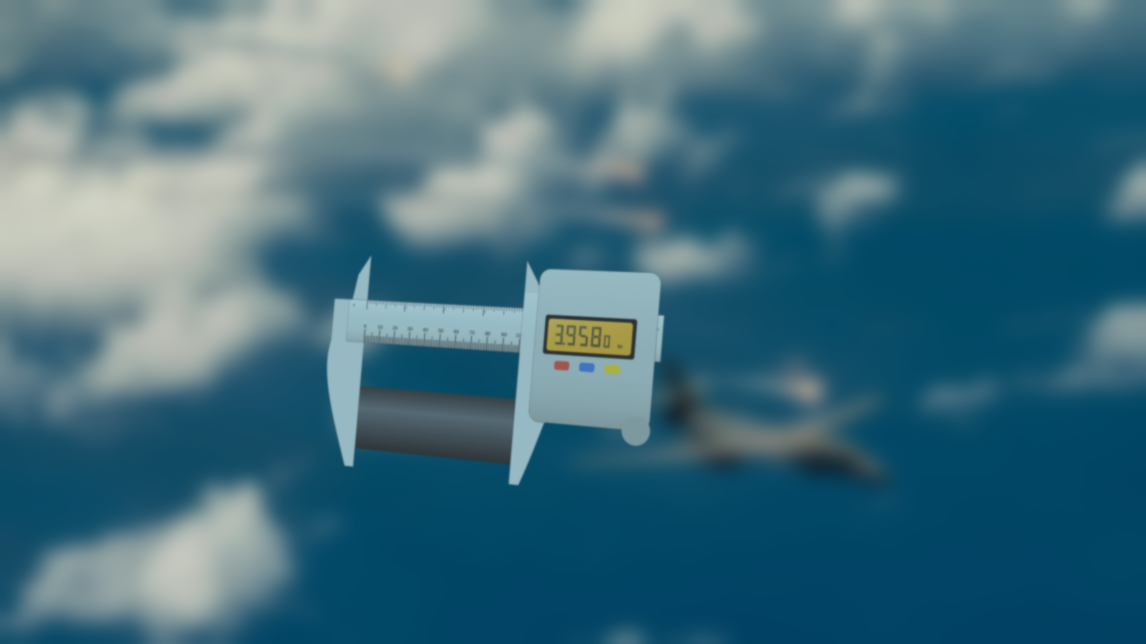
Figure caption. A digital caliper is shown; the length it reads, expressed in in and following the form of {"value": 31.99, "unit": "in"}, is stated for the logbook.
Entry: {"value": 3.9580, "unit": "in"}
